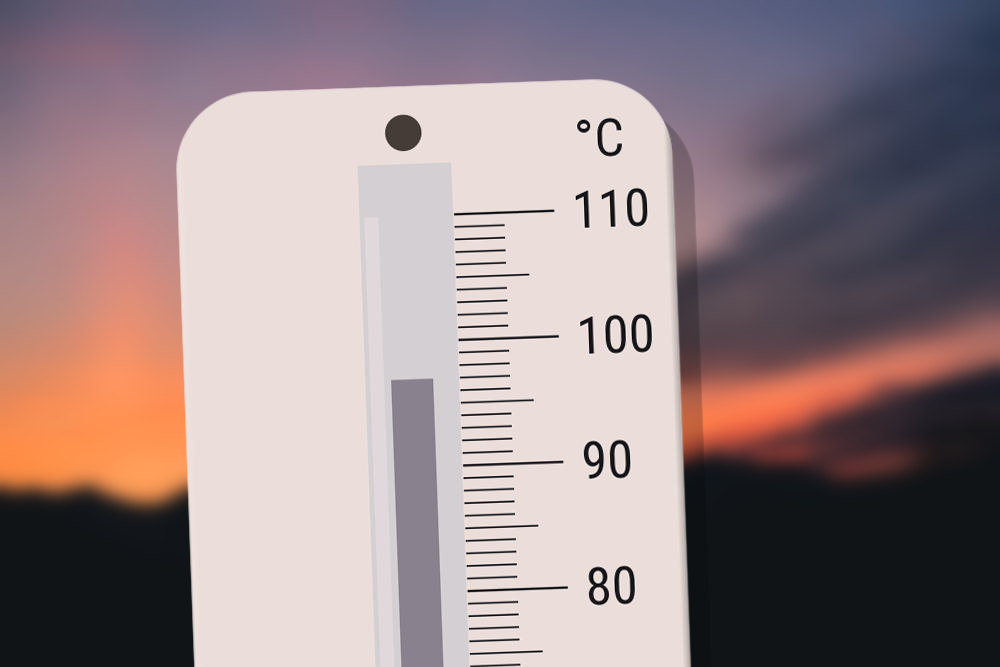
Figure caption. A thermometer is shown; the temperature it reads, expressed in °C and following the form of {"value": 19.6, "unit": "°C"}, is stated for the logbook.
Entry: {"value": 97, "unit": "°C"}
